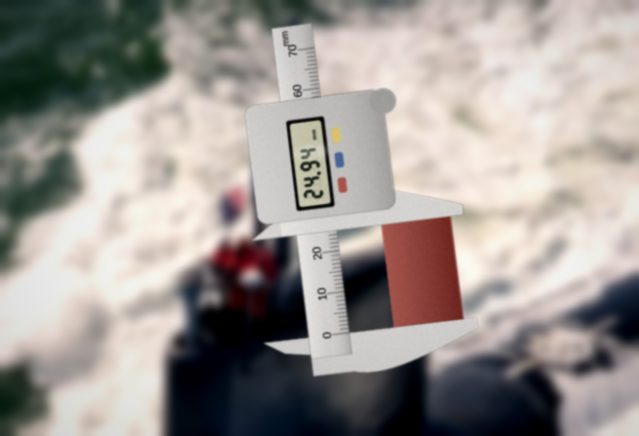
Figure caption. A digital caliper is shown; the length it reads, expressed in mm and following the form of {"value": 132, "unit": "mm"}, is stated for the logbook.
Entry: {"value": 24.94, "unit": "mm"}
